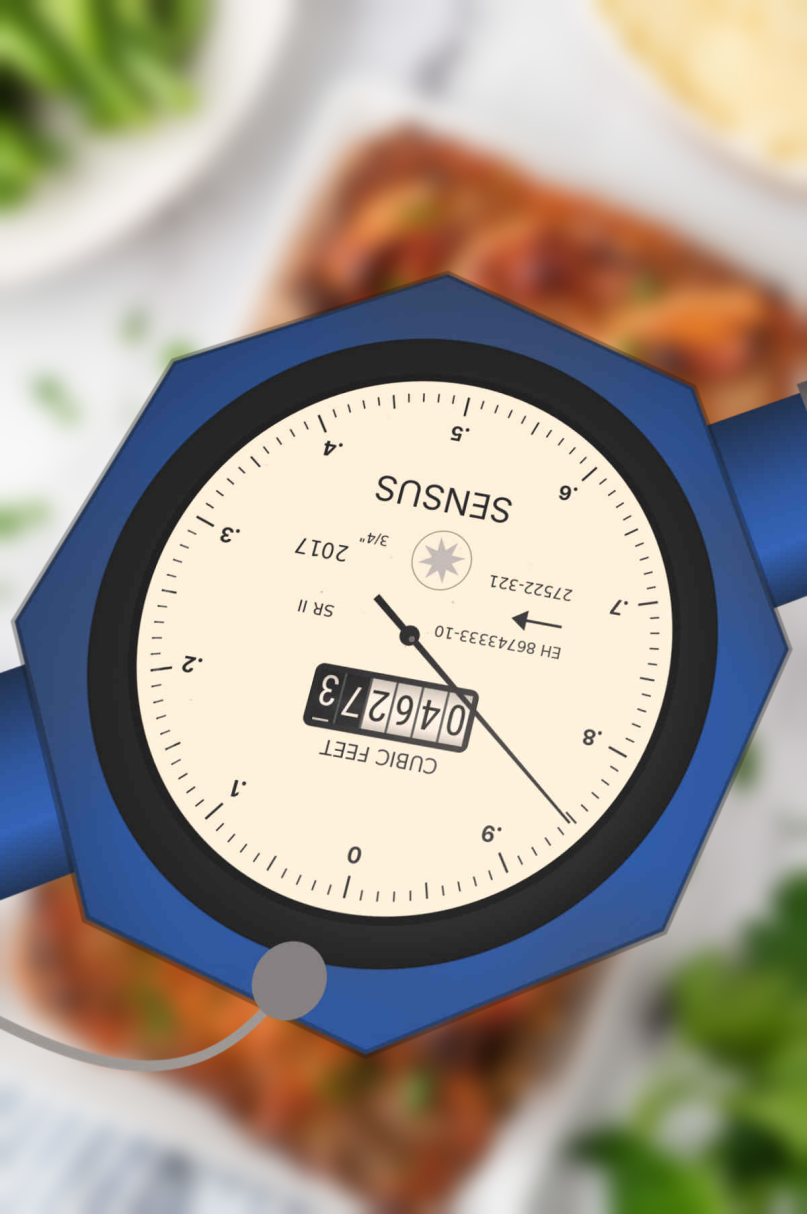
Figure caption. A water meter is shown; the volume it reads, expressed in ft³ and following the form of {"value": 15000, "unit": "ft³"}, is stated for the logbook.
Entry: {"value": 46272.85, "unit": "ft³"}
